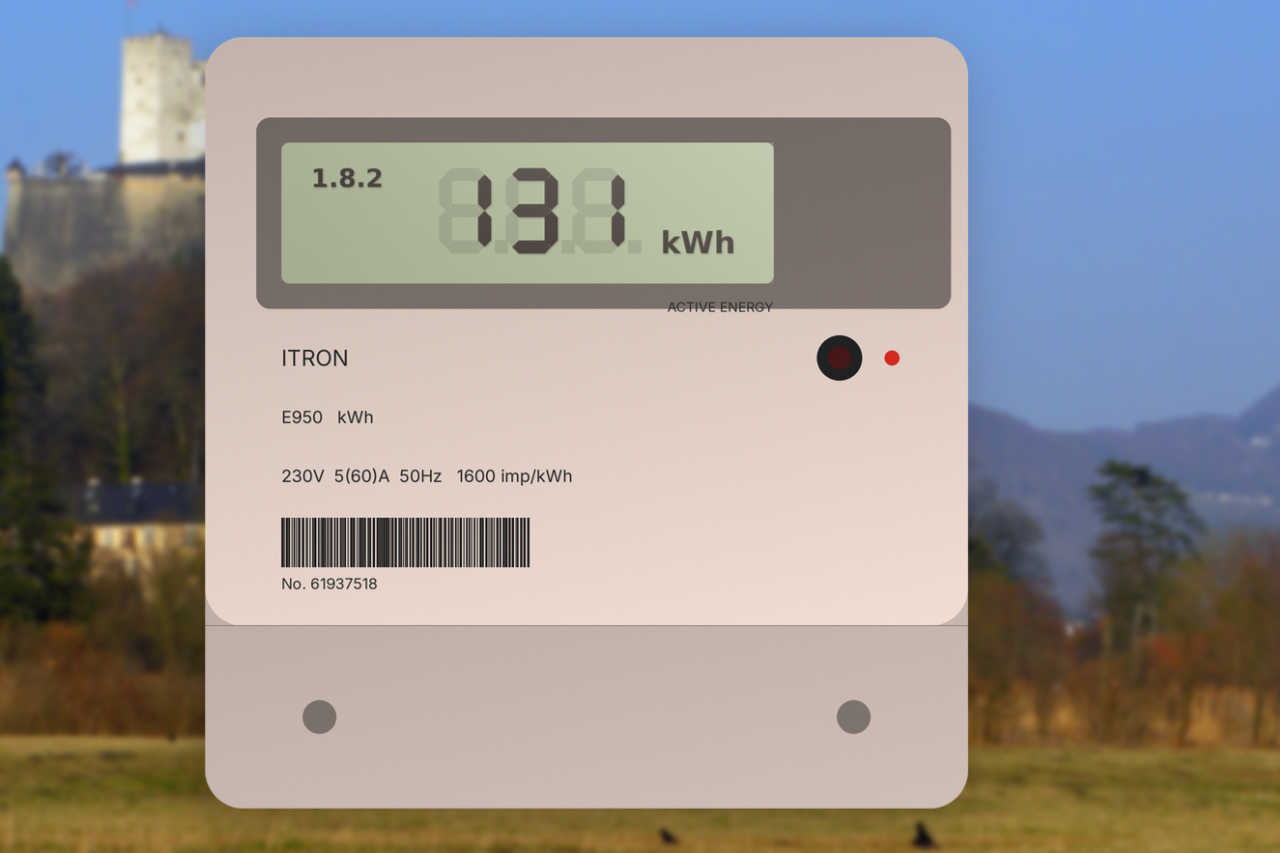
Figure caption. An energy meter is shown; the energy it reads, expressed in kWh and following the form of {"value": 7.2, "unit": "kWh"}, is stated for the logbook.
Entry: {"value": 131, "unit": "kWh"}
